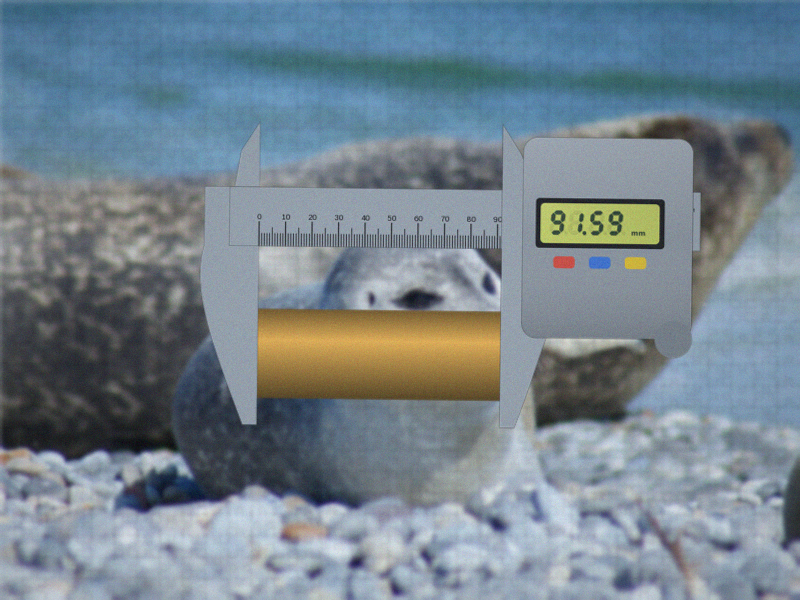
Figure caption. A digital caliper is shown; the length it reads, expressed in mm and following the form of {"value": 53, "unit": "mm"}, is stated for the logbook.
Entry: {"value": 91.59, "unit": "mm"}
